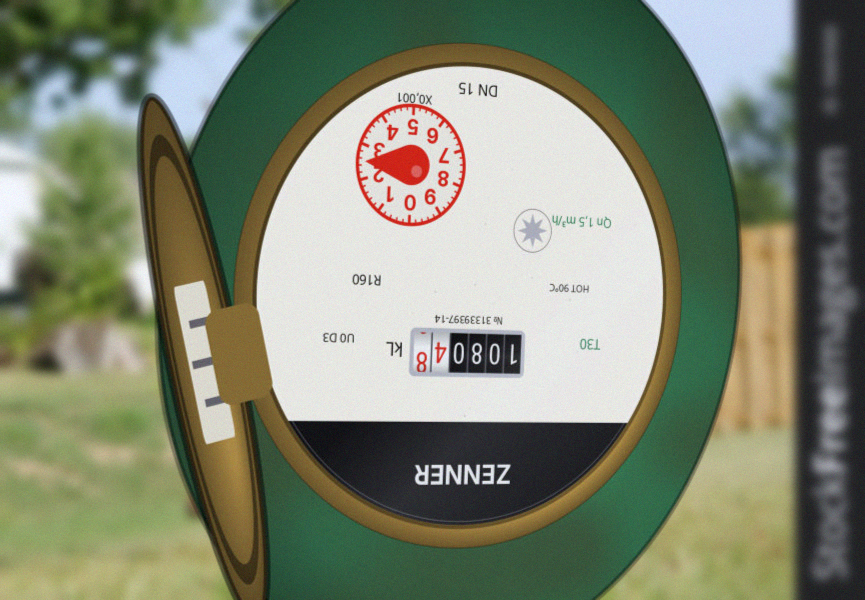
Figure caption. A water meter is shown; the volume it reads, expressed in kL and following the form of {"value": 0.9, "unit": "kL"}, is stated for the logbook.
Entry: {"value": 1080.482, "unit": "kL"}
